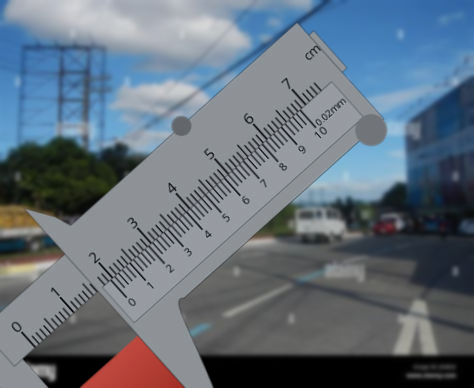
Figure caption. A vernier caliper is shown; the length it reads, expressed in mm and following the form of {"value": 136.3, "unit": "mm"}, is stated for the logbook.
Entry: {"value": 19.5, "unit": "mm"}
